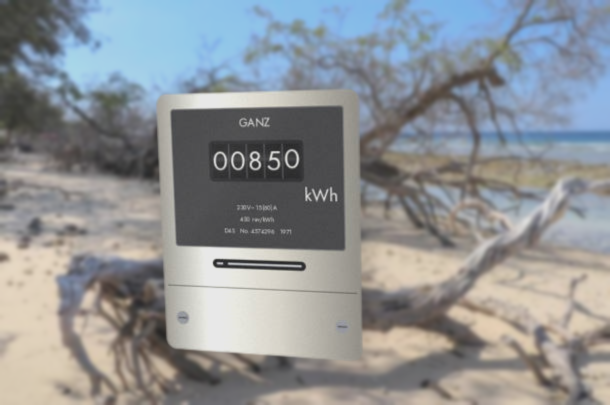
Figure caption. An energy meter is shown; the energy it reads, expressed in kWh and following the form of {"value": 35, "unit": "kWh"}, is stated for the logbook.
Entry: {"value": 850, "unit": "kWh"}
